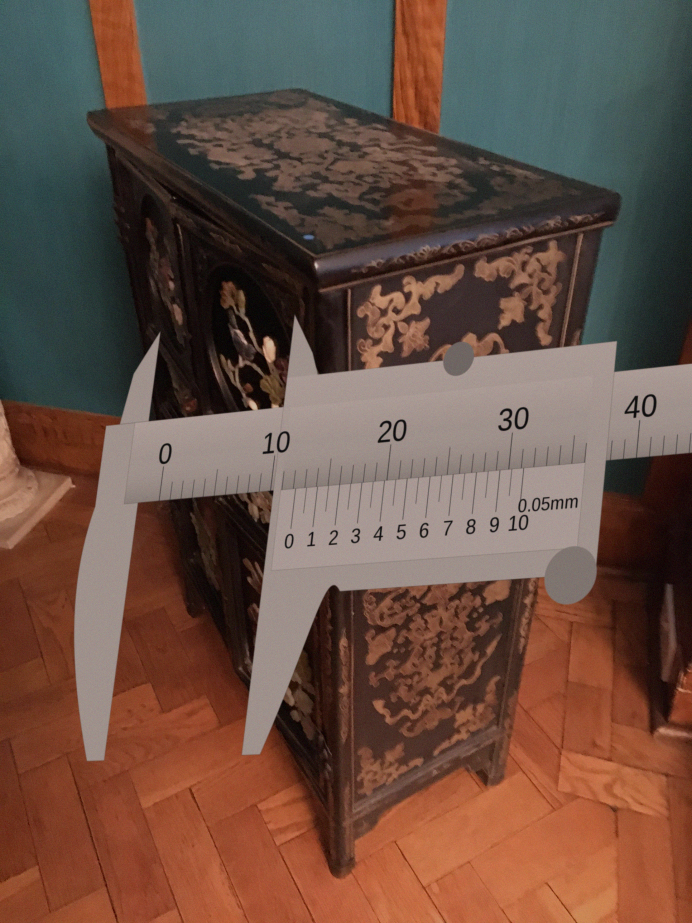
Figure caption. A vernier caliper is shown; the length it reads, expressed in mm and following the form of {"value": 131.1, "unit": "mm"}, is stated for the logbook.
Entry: {"value": 12.2, "unit": "mm"}
